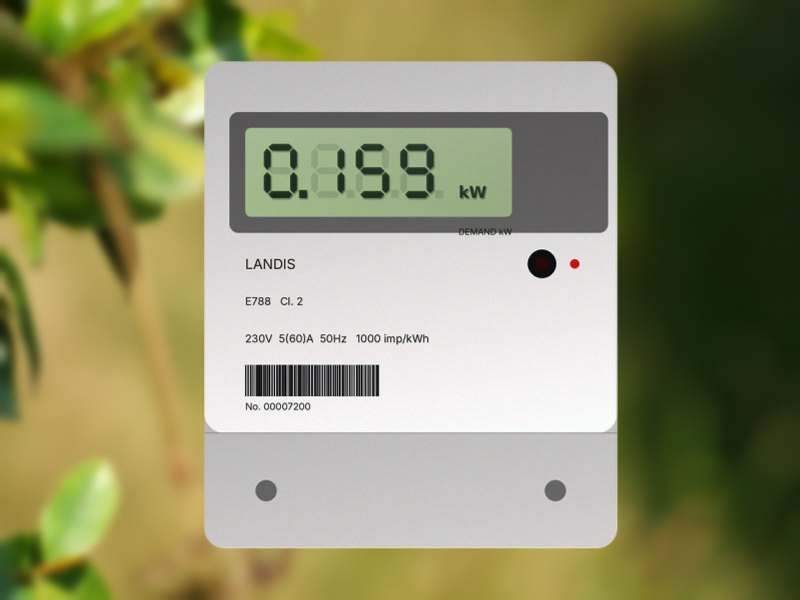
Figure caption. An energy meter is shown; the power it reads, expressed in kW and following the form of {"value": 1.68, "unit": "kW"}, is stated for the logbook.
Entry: {"value": 0.159, "unit": "kW"}
